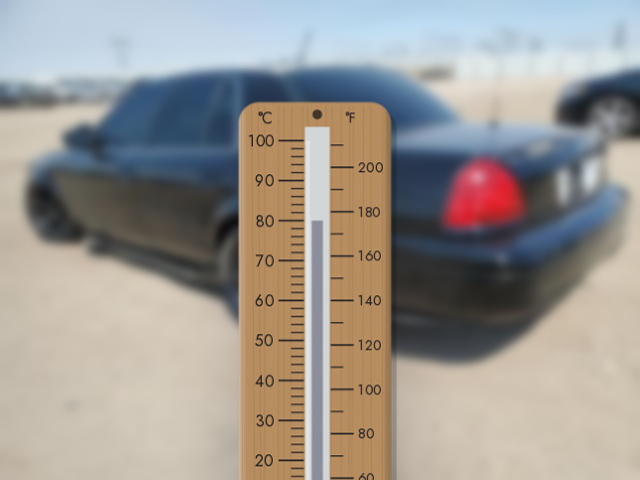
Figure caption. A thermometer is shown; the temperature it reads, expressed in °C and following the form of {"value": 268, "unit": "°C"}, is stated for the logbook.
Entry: {"value": 80, "unit": "°C"}
